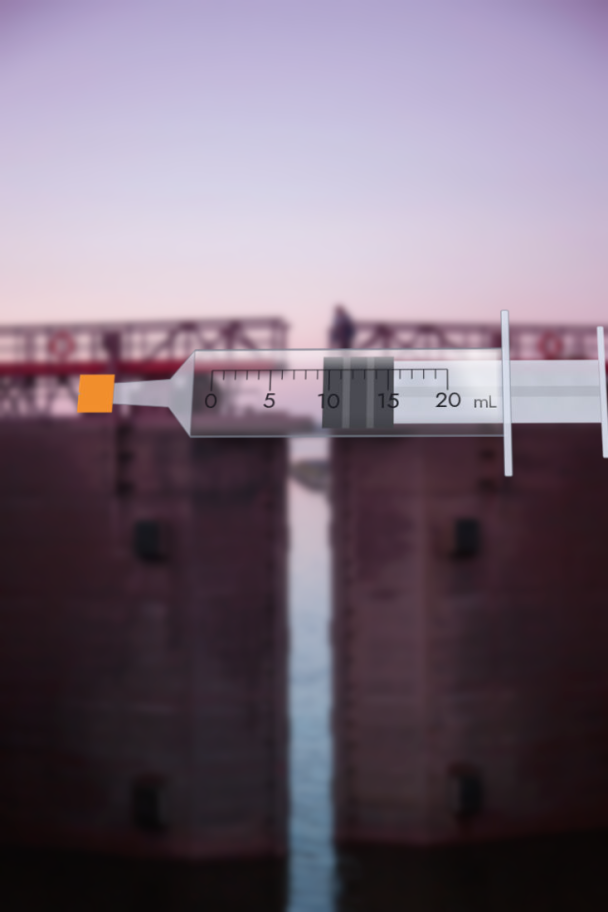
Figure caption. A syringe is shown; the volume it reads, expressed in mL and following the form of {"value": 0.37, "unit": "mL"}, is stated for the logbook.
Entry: {"value": 9.5, "unit": "mL"}
